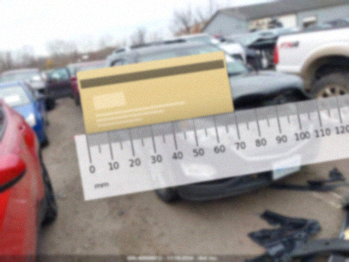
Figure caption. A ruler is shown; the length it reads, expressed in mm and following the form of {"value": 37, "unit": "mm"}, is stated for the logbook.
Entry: {"value": 70, "unit": "mm"}
